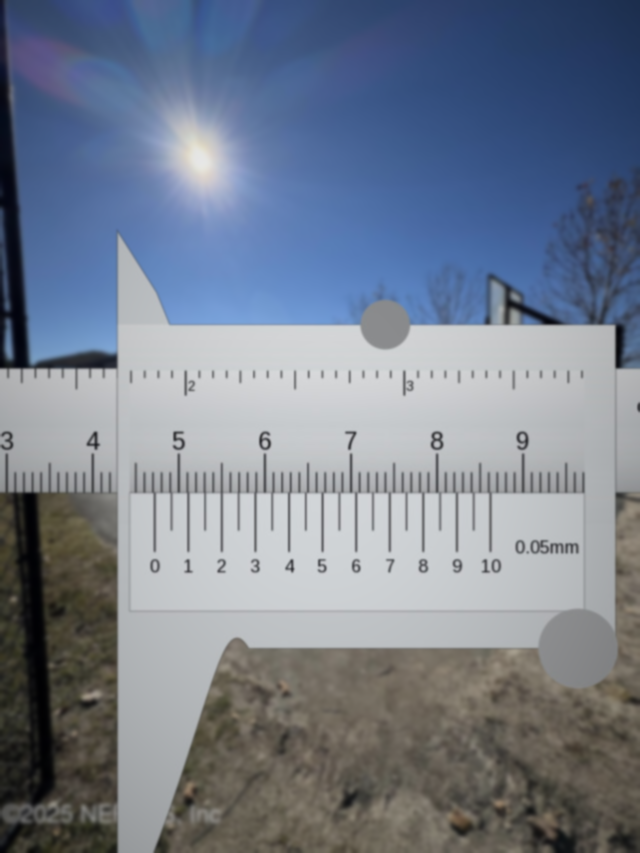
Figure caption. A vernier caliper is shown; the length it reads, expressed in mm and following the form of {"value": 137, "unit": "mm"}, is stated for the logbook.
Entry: {"value": 47.2, "unit": "mm"}
